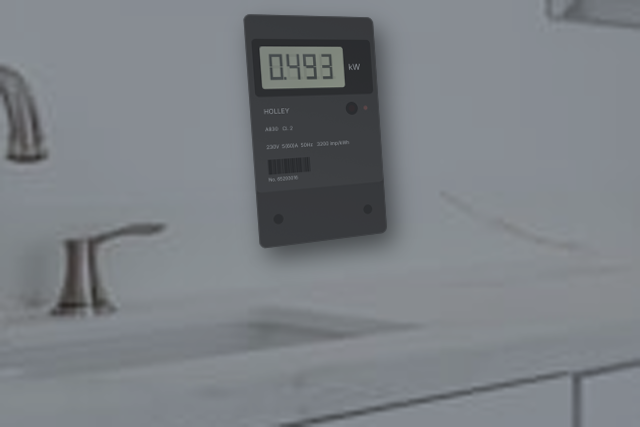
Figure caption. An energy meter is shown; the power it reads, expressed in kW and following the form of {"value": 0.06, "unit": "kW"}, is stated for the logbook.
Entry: {"value": 0.493, "unit": "kW"}
